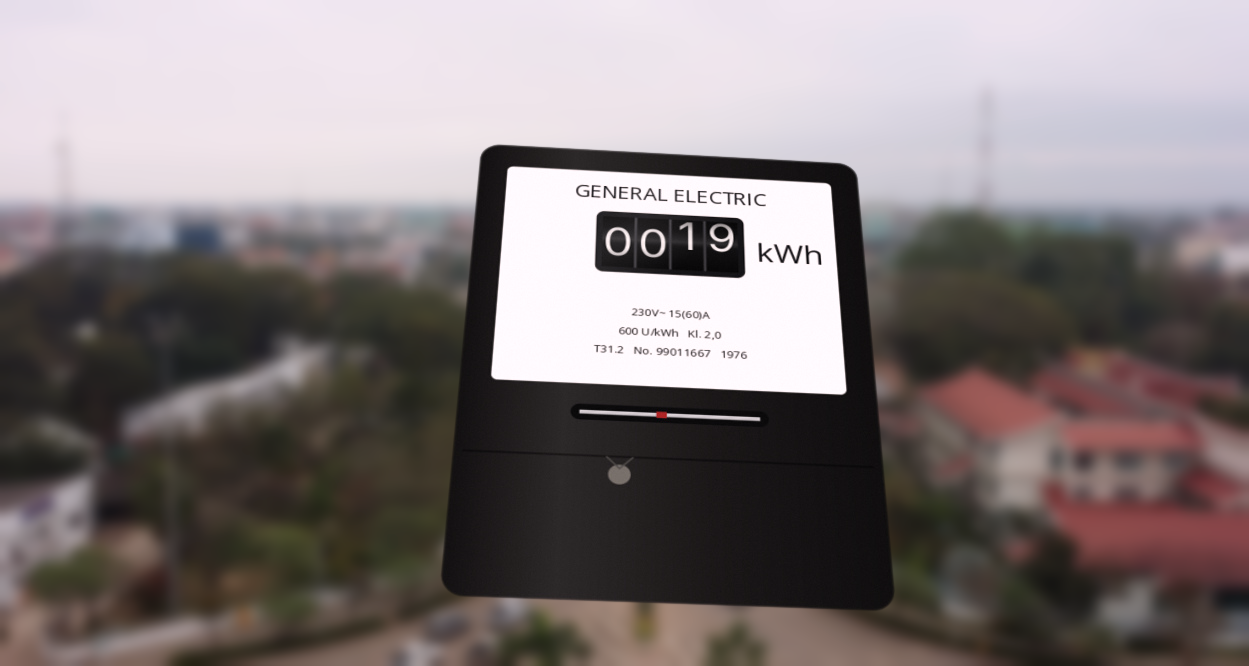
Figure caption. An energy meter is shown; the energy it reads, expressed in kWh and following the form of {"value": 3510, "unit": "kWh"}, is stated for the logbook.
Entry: {"value": 19, "unit": "kWh"}
